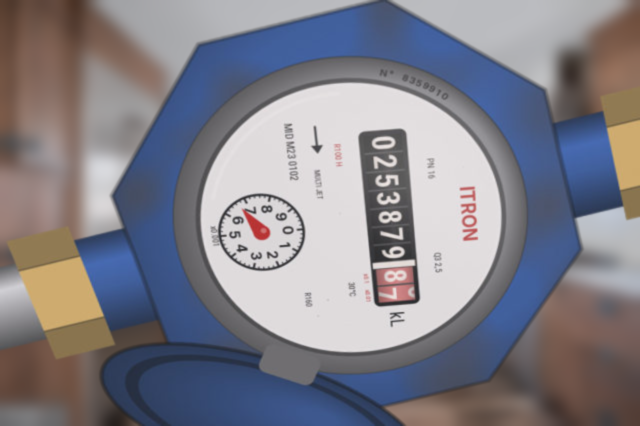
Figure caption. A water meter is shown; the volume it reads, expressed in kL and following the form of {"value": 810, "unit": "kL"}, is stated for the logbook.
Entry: {"value": 253879.866, "unit": "kL"}
